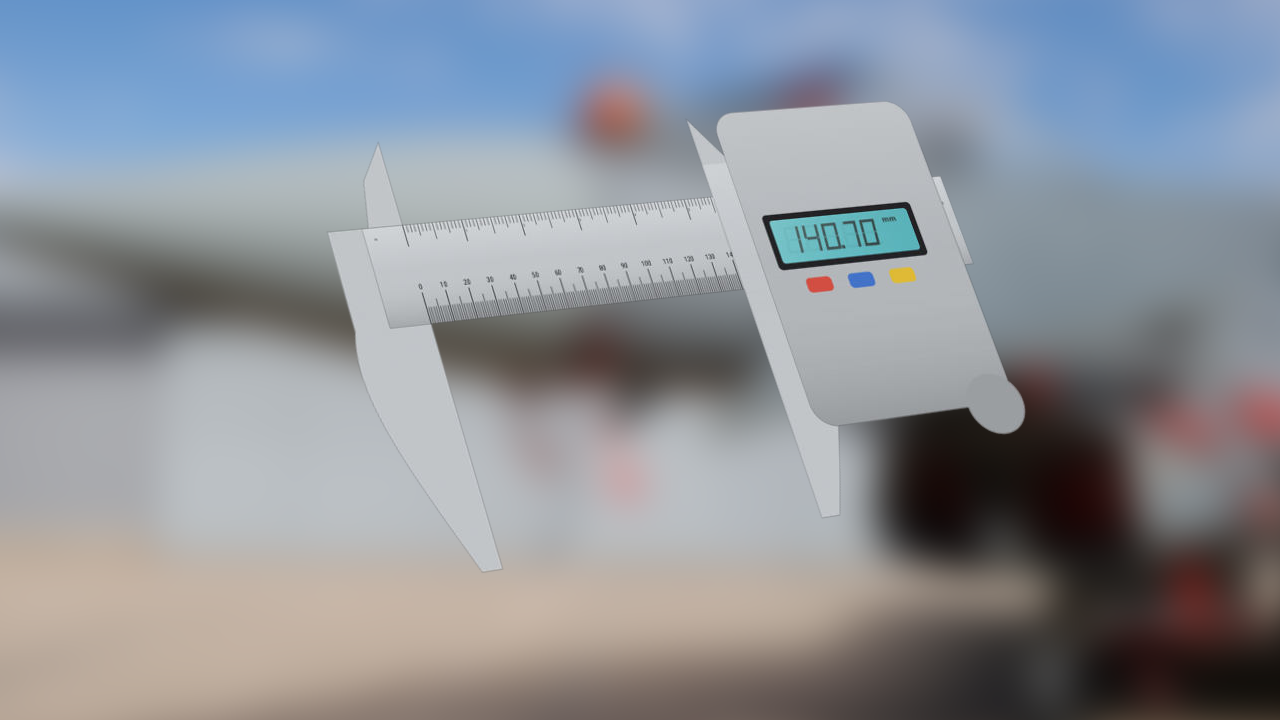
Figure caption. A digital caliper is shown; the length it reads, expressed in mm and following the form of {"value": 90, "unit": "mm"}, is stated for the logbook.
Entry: {"value": 140.70, "unit": "mm"}
